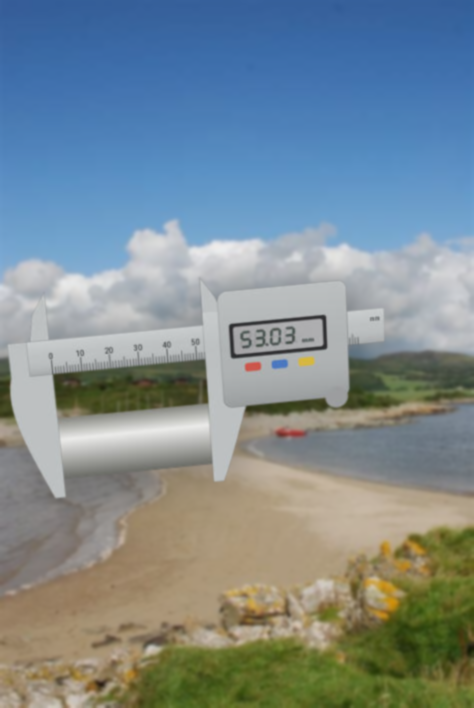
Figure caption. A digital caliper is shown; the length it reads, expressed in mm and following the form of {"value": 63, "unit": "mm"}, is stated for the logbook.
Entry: {"value": 53.03, "unit": "mm"}
